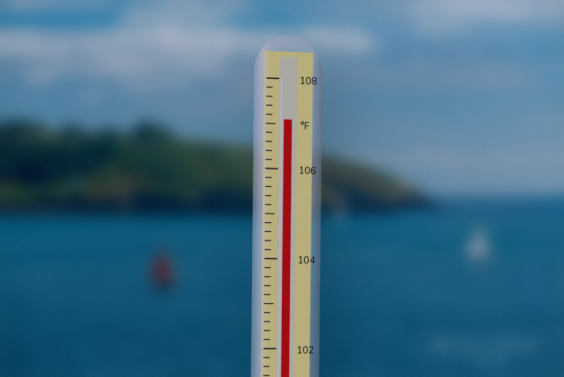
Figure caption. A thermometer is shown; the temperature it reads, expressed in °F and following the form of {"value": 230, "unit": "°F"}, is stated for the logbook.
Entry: {"value": 107.1, "unit": "°F"}
